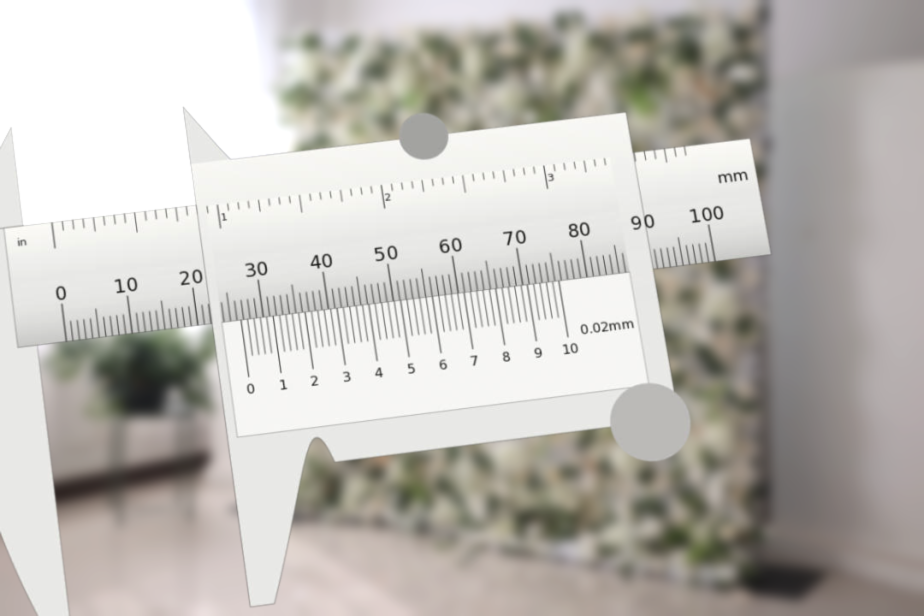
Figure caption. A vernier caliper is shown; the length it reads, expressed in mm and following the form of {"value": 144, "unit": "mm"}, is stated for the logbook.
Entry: {"value": 26.6, "unit": "mm"}
